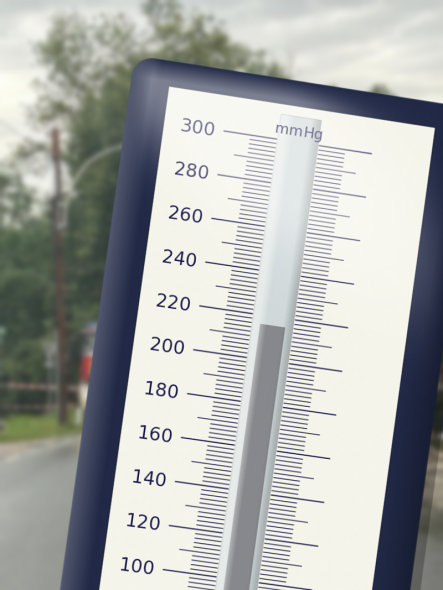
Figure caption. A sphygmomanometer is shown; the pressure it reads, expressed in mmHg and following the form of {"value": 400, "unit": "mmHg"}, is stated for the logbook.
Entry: {"value": 216, "unit": "mmHg"}
